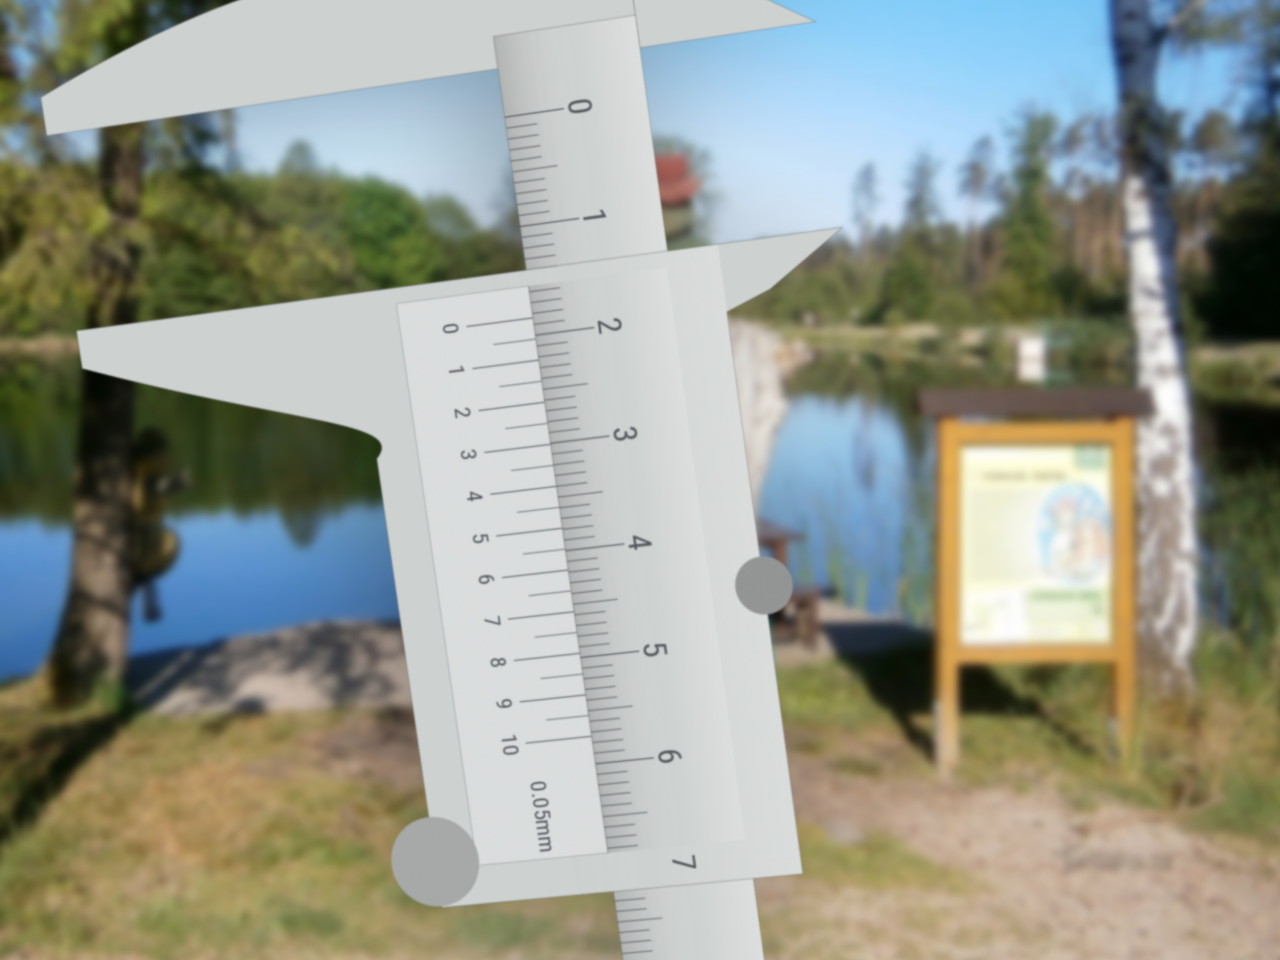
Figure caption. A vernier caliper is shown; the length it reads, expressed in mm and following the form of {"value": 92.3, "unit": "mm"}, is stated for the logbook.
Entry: {"value": 18.4, "unit": "mm"}
